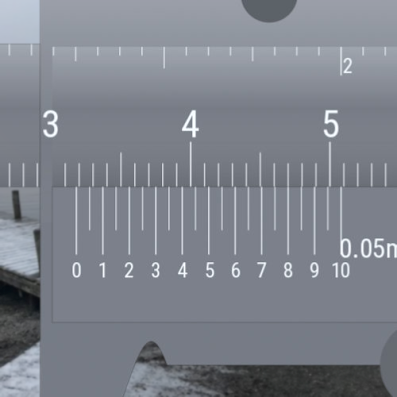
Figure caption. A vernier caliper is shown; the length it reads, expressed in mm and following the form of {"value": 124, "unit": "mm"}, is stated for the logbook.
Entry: {"value": 31.8, "unit": "mm"}
